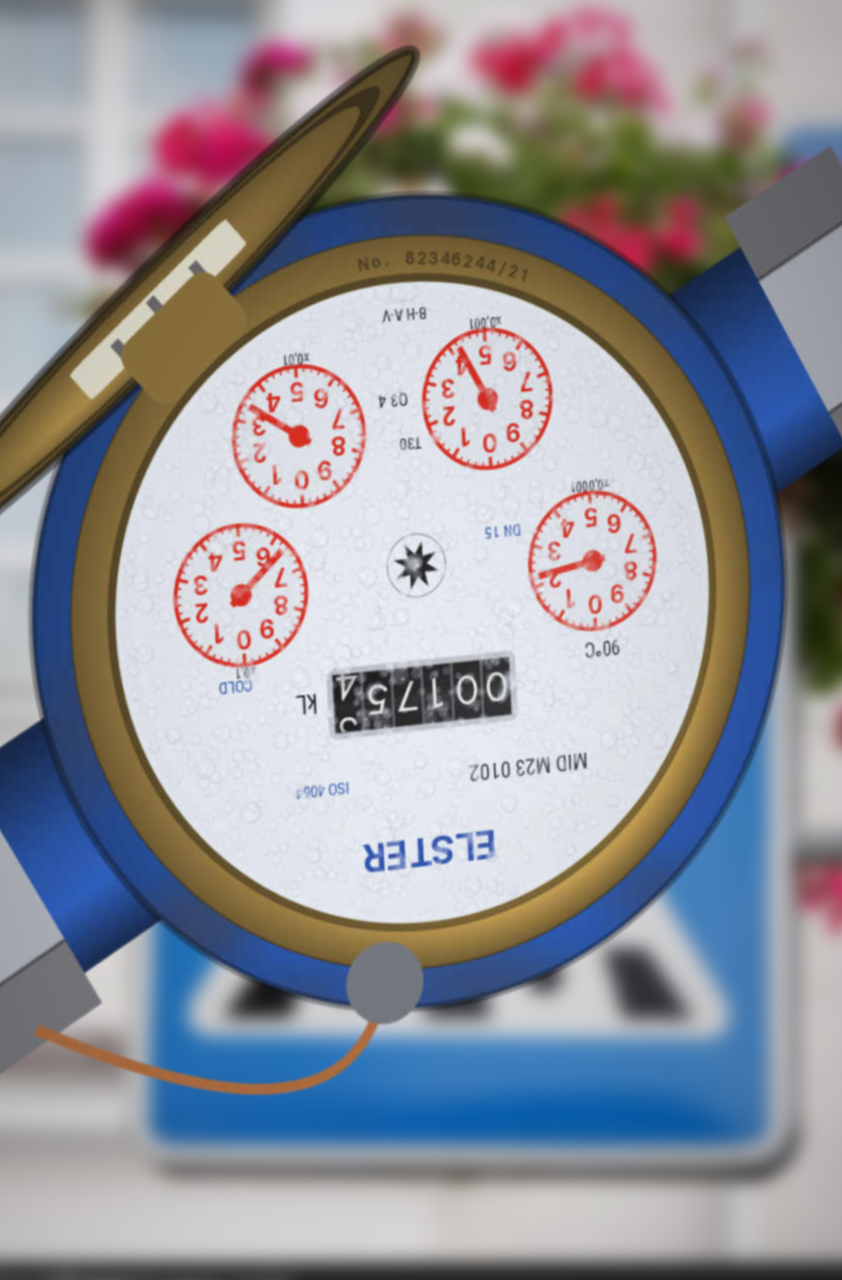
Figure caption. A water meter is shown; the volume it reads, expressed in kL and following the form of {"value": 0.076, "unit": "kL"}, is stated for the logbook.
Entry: {"value": 1753.6342, "unit": "kL"}
